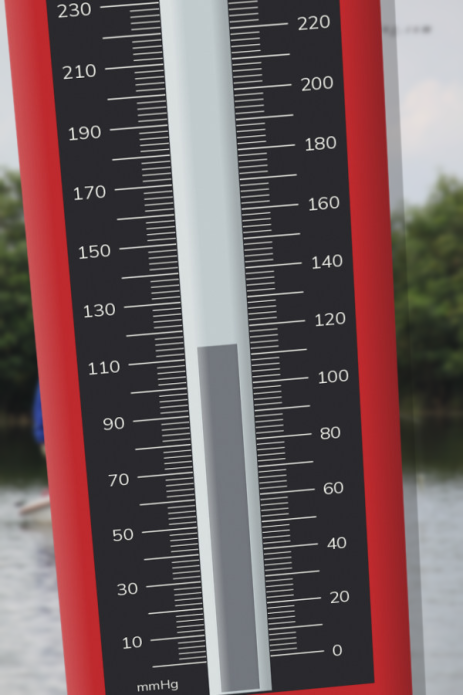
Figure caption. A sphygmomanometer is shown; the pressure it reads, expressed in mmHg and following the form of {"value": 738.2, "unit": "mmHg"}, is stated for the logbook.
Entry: {"value": 114, "unit": "mmHg"}
